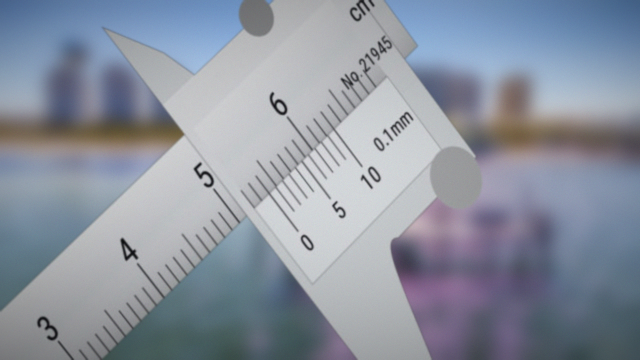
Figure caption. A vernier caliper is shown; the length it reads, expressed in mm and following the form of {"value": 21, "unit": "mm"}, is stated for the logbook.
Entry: {"value": 54.0, "unit": "mm"}
